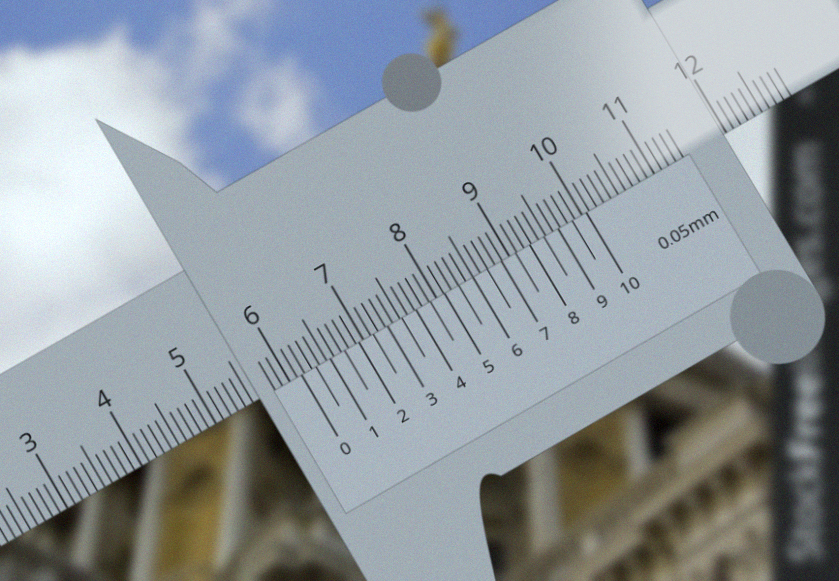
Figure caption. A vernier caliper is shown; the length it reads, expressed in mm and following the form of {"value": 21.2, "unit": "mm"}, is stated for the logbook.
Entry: {"value": 61.6, "unit": "mm"}
